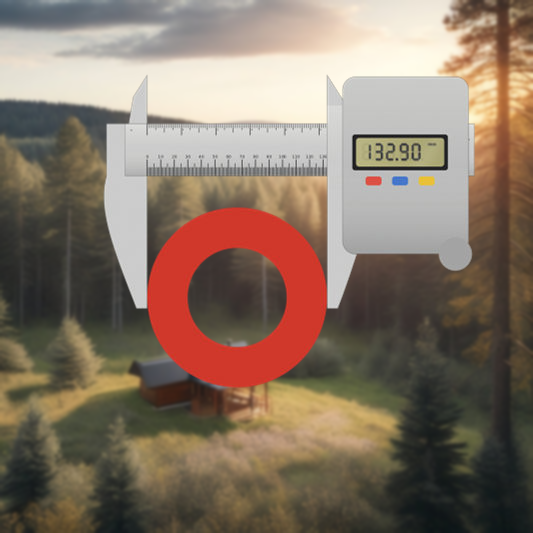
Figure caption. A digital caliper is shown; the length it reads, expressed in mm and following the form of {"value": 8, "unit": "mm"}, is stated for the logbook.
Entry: {"value": 132.90, "unit": "mm"}
